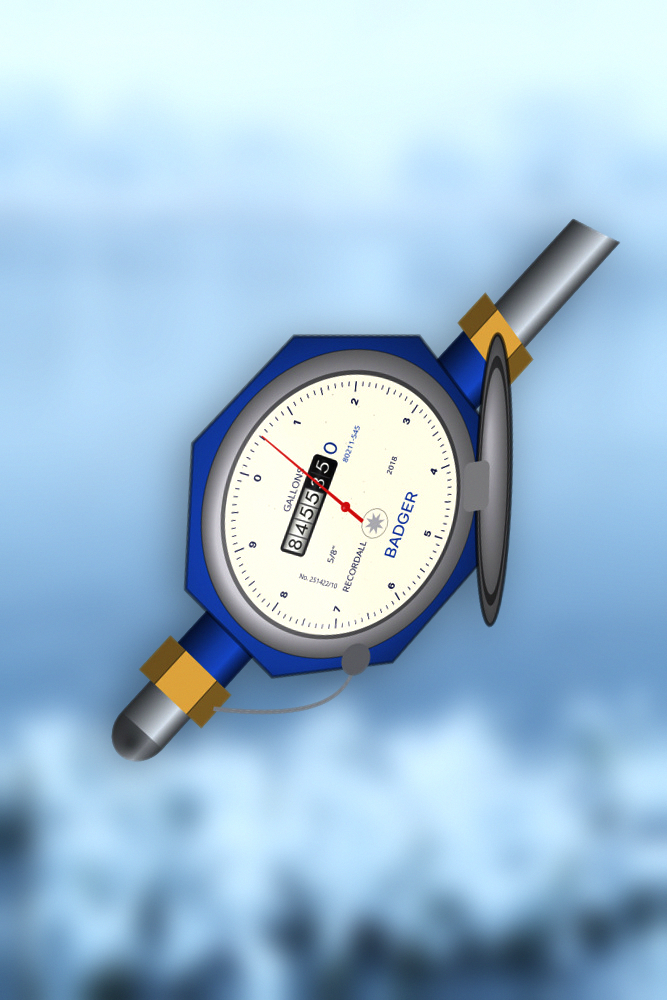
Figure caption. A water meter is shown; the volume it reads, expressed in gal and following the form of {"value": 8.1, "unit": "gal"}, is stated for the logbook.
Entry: {"value": 8455350.5, "unit": "gal"}
